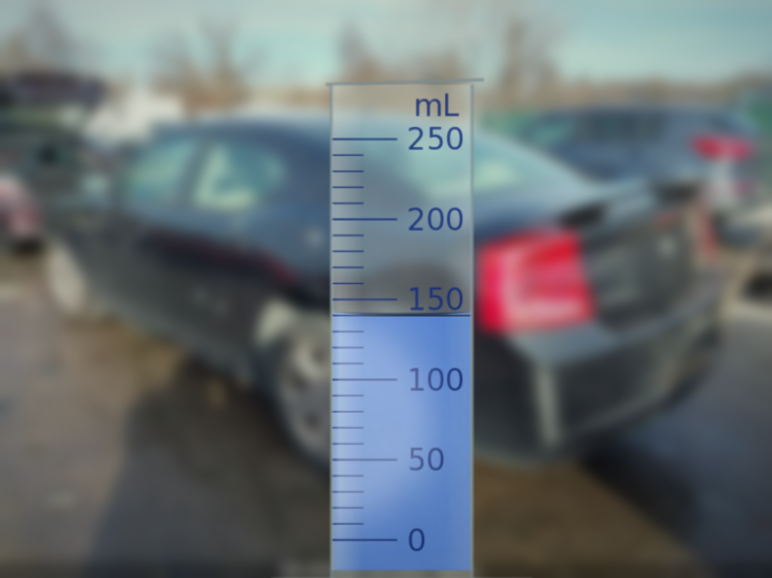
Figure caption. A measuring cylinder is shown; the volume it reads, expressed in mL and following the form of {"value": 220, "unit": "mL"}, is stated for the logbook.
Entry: {"value": 140, "unit": "mL"}
